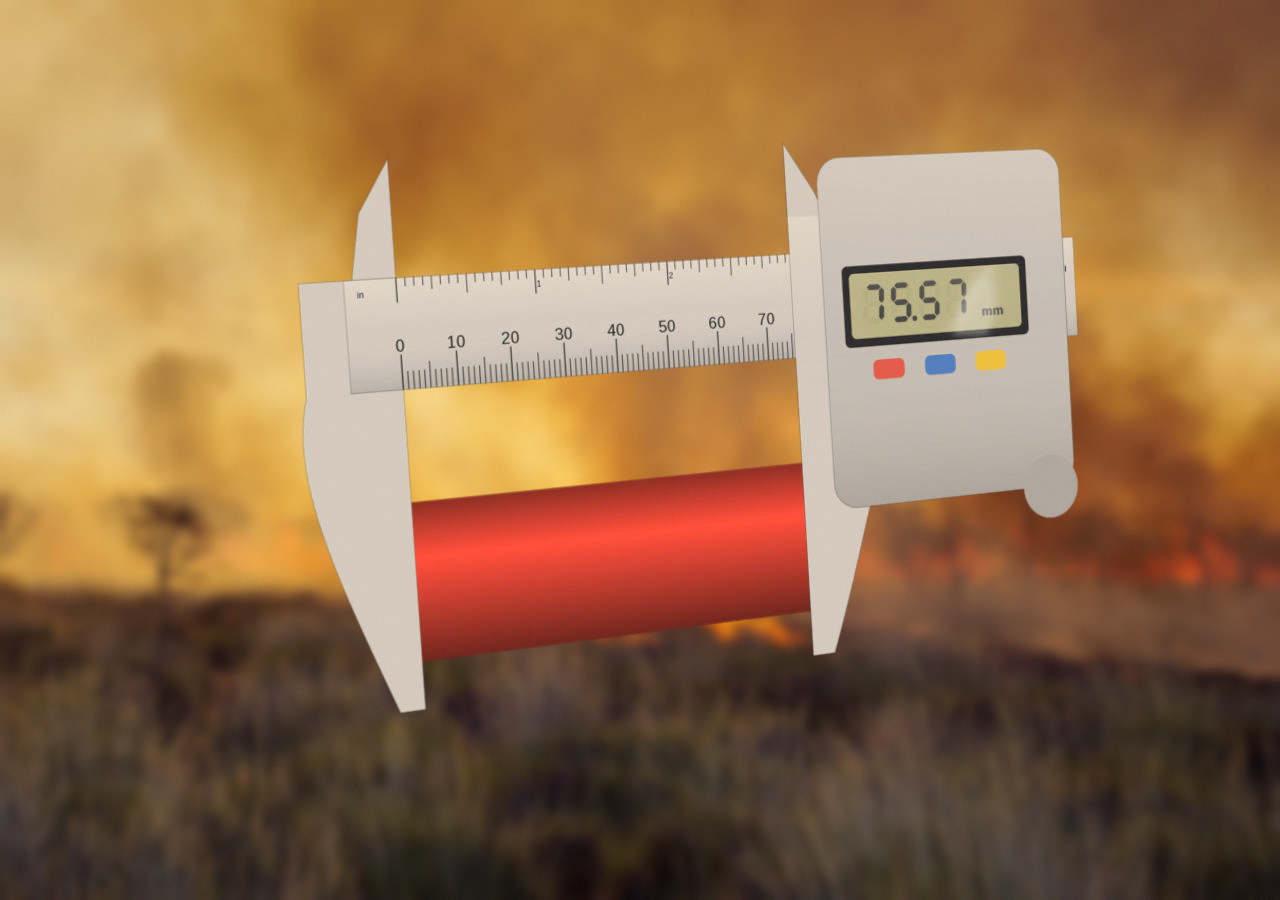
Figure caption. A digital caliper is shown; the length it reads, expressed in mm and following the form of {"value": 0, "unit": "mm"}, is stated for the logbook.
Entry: {"value": 75.57, "unit": "mm"}
